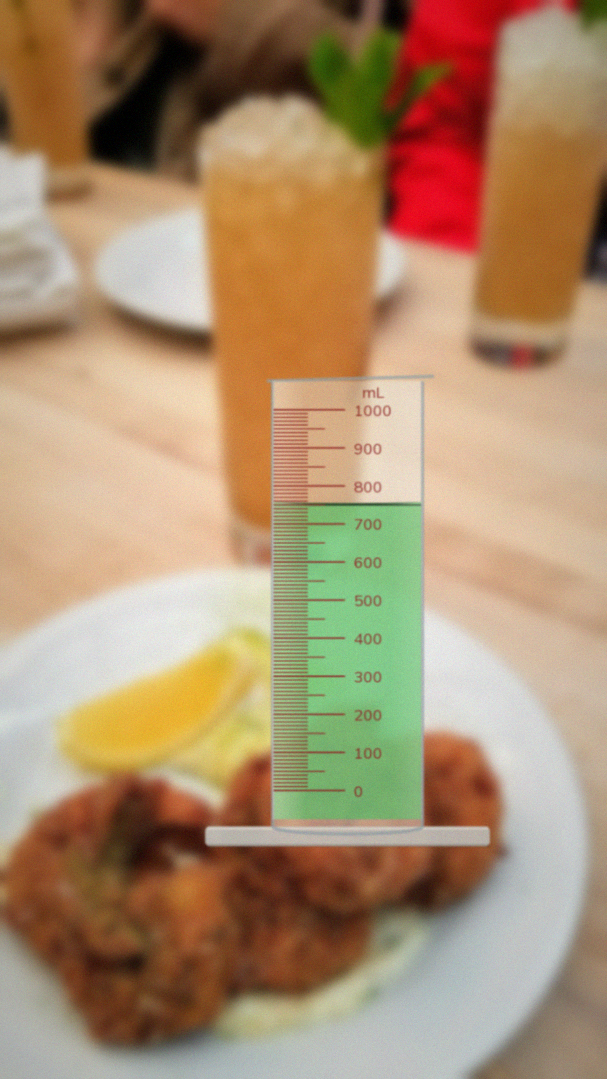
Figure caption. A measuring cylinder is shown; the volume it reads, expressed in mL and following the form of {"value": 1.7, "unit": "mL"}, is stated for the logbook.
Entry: {"value": 750, "unit": "mL"}
